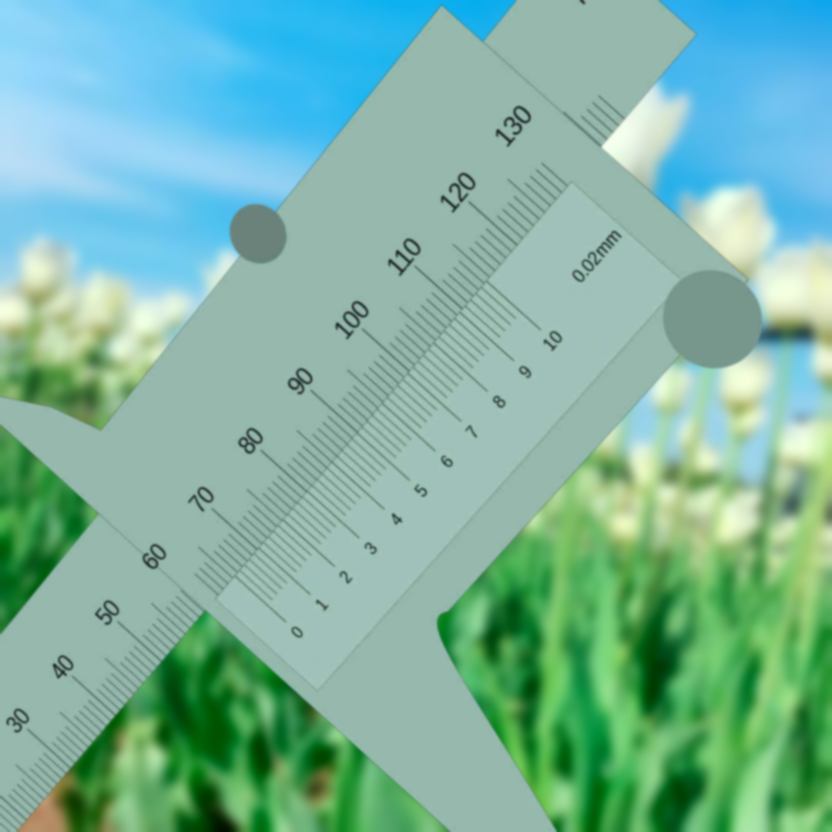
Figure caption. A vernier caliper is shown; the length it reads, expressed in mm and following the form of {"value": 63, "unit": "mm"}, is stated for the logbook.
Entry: {"value": 65.4, "unit": "mm"}
